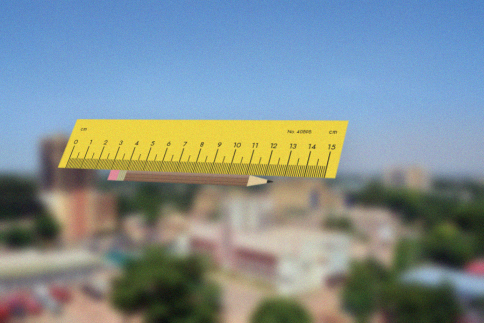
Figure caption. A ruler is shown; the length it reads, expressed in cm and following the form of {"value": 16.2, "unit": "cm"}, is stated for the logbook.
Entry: {"value": 9.5, "unit": "cm"}
